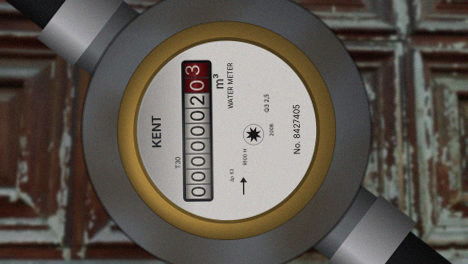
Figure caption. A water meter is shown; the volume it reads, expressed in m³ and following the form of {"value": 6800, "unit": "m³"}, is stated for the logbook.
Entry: {"value": 2.03, "unit": "m³"}
